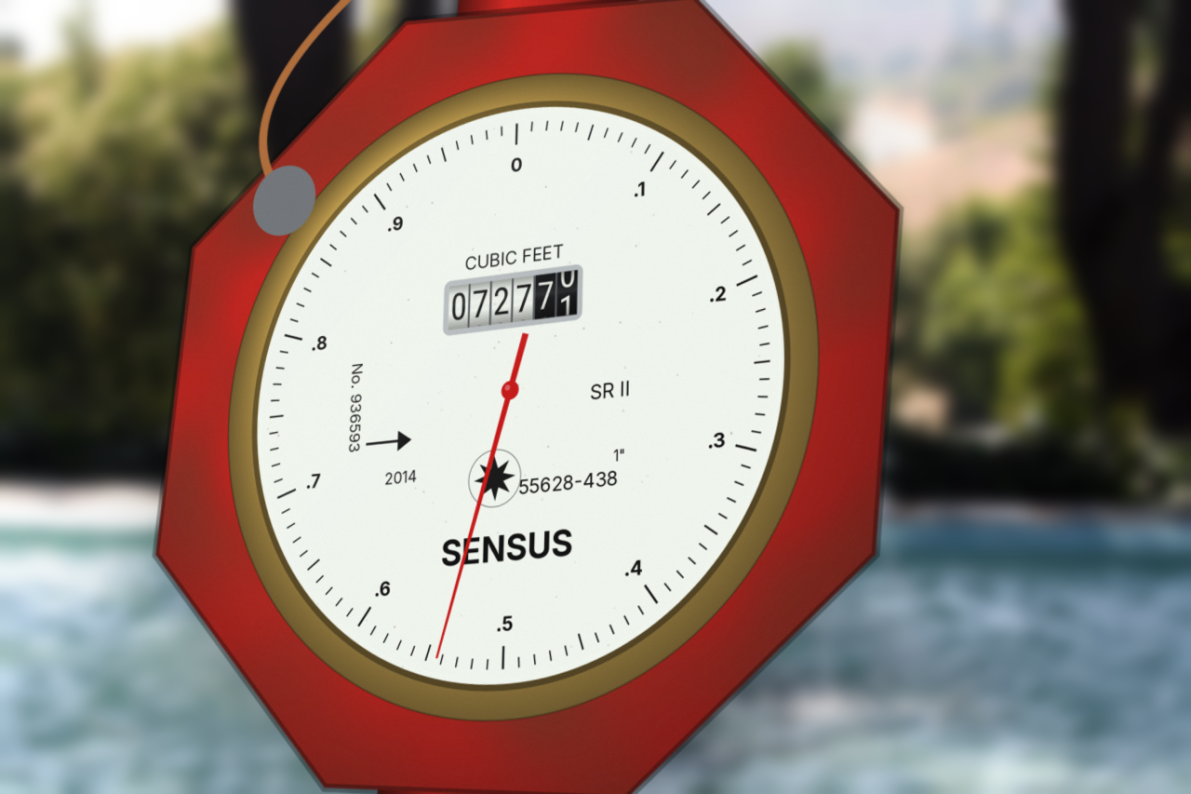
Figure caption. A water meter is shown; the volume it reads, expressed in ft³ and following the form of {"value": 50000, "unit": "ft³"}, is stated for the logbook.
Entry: {"value": 72770.54, "unit": "ft³"}
